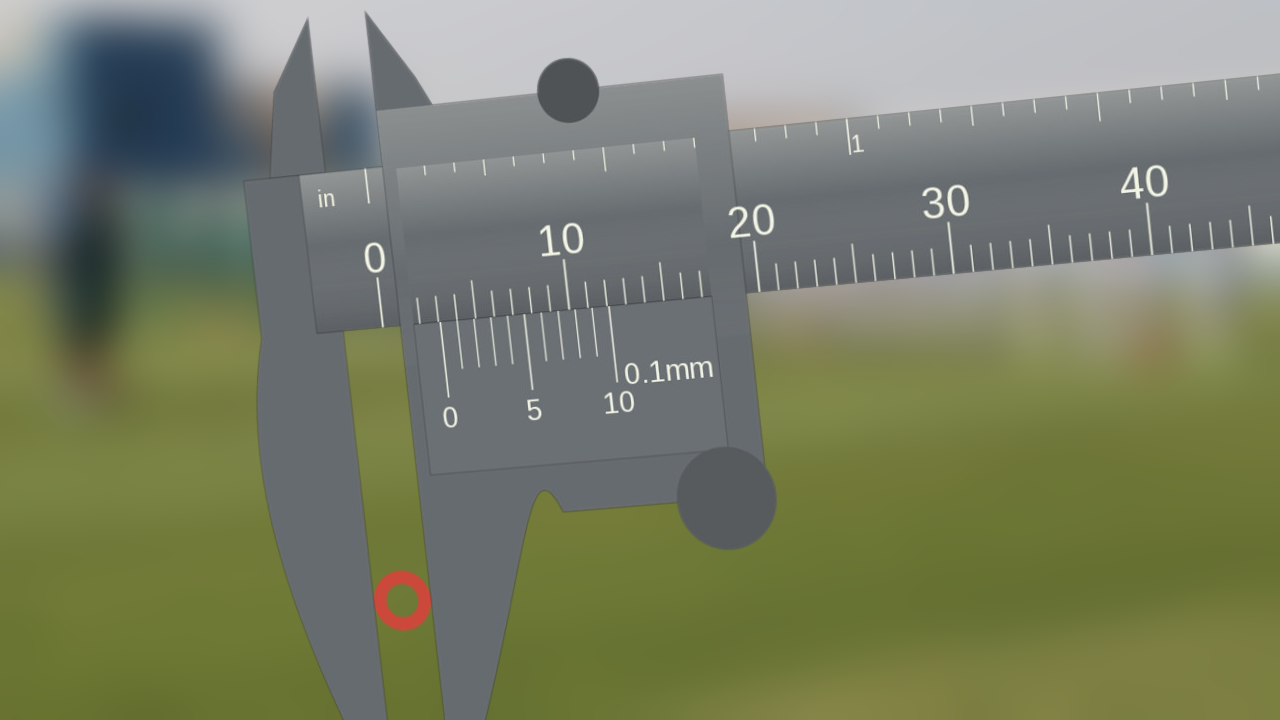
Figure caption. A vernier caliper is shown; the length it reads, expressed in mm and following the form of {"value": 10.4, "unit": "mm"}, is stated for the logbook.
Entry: {"value": 3.1, "unit": "mm"}
